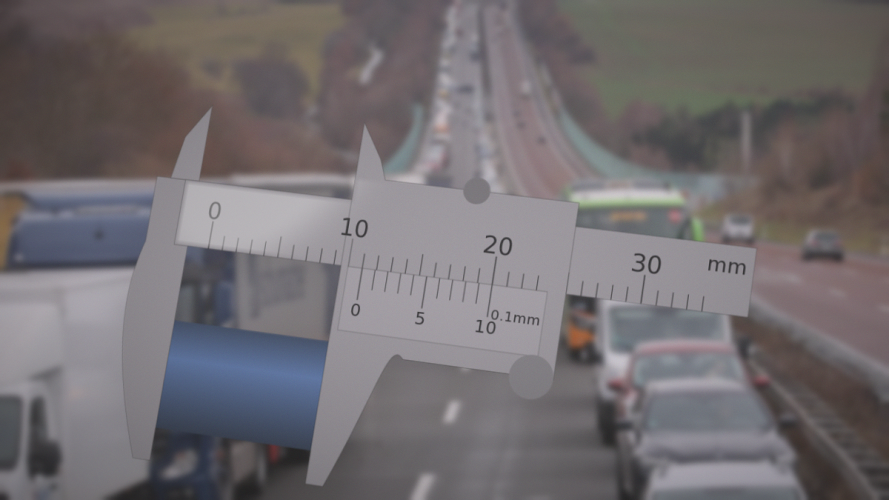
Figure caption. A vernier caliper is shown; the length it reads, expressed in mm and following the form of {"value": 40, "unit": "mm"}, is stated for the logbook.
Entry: {"value": 11.0, "unit": "mm"}
